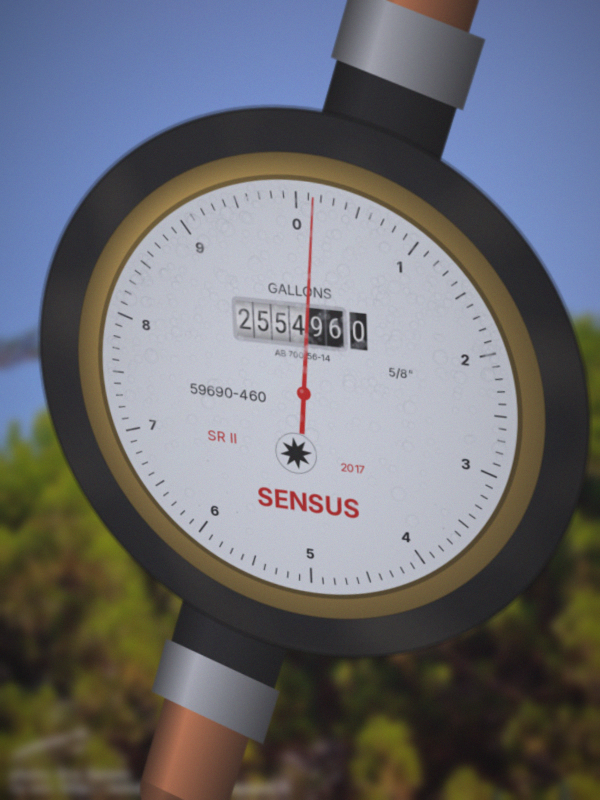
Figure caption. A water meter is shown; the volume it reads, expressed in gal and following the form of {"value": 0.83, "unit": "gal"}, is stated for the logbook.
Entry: {"value": 2554960.1, "unit": "gal"}
